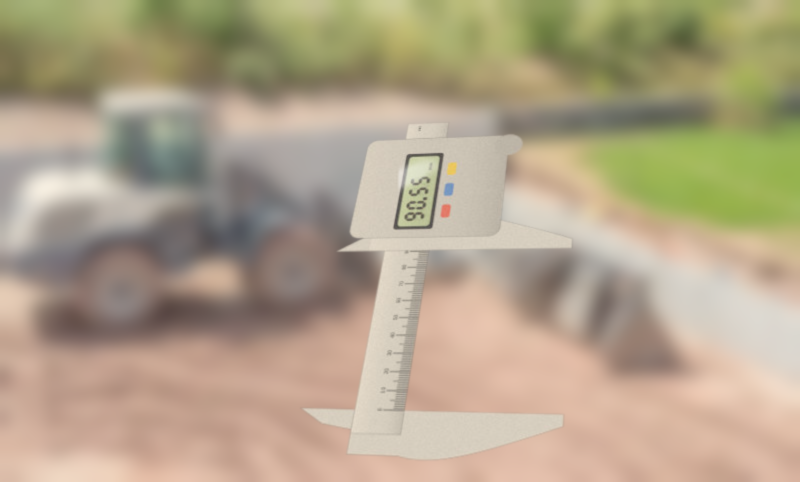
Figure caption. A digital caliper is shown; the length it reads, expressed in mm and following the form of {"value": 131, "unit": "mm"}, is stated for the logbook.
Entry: {"value": 90.55, "unit": "mm"}
